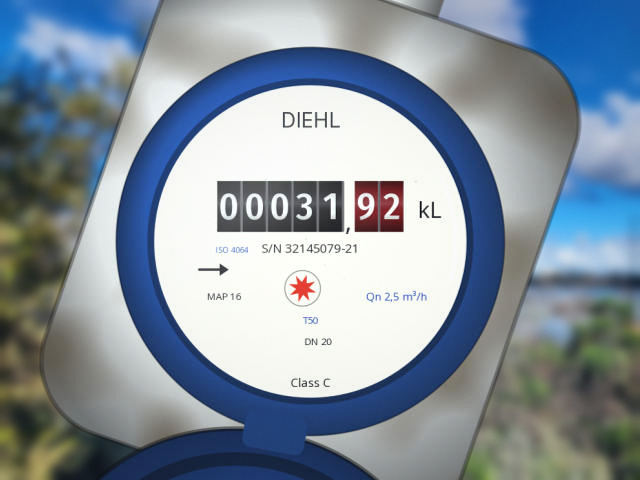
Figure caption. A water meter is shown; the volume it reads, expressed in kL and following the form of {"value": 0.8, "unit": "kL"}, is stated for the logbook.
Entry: {"value": 31.92, "unit": "kL"}
